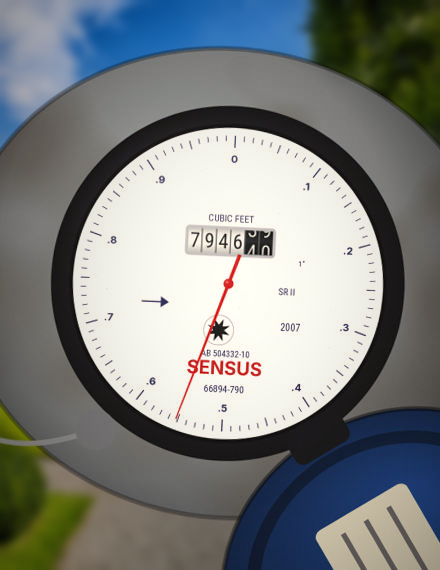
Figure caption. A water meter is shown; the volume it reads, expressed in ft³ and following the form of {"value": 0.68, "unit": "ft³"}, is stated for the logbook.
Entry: {"value": 794639.55, "unit": "ft³"}
